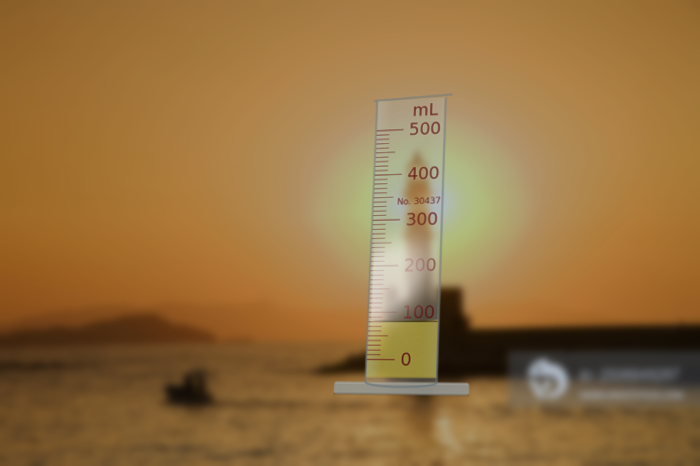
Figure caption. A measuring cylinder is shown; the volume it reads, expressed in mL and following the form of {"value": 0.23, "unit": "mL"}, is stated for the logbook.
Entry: {"value": 80, "unit": "mL"}
